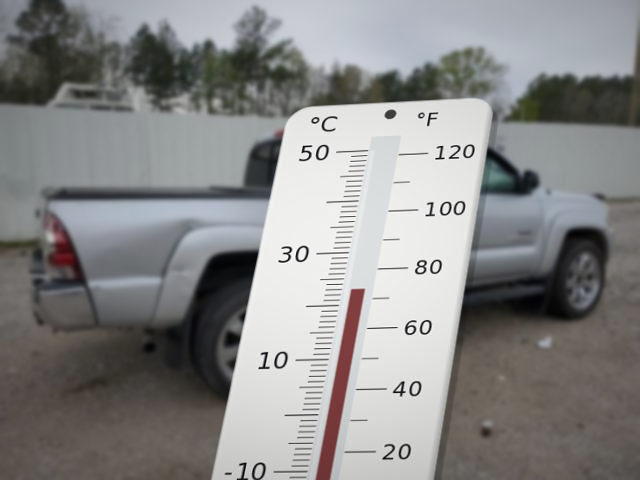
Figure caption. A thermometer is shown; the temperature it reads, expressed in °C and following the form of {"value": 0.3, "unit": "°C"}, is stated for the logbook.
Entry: {"value": 23, "unit": "°C"}
